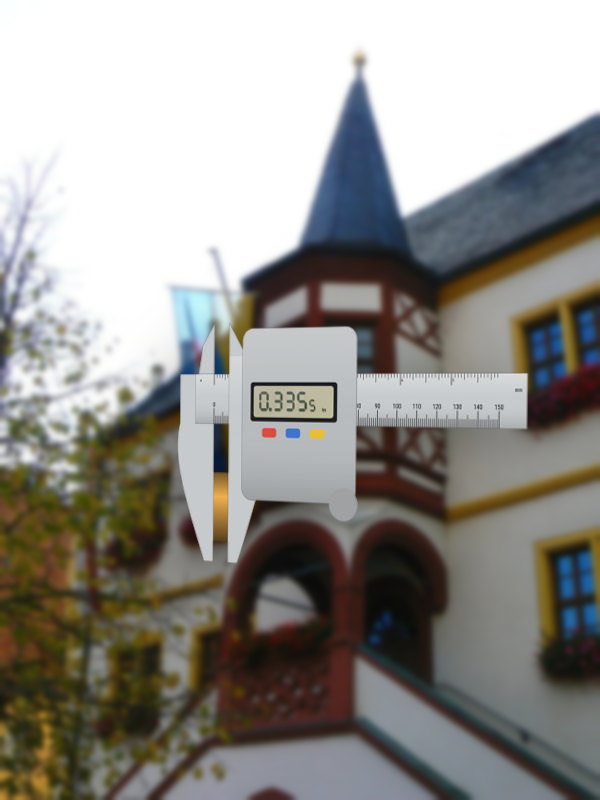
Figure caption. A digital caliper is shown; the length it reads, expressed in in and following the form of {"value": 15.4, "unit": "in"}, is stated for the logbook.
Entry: {"value": 0.3355, "unit": "in"}
